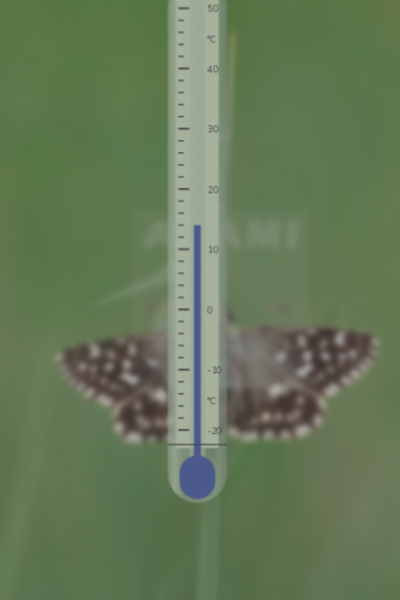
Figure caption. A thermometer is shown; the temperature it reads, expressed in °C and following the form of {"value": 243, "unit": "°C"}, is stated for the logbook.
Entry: {"value": 14, "unit": "°C"}
